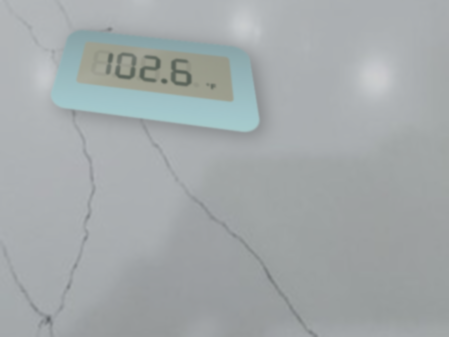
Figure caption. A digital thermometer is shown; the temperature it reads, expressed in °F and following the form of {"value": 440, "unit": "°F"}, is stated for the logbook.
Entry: {"value": 102.6, "unit": "°F"}
